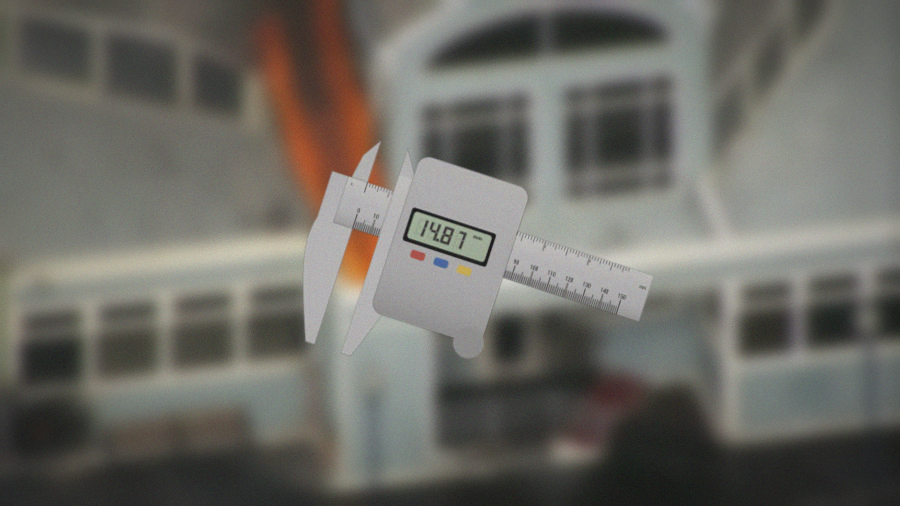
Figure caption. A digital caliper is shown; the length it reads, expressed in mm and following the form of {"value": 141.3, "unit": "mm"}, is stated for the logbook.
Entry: {"value": 14.87, "unit": "mm"}
